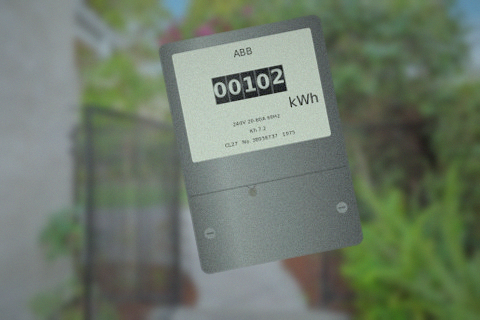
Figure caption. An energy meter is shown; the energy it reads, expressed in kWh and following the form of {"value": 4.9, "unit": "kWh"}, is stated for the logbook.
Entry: {"value": 102, "unit": "kWh"}
